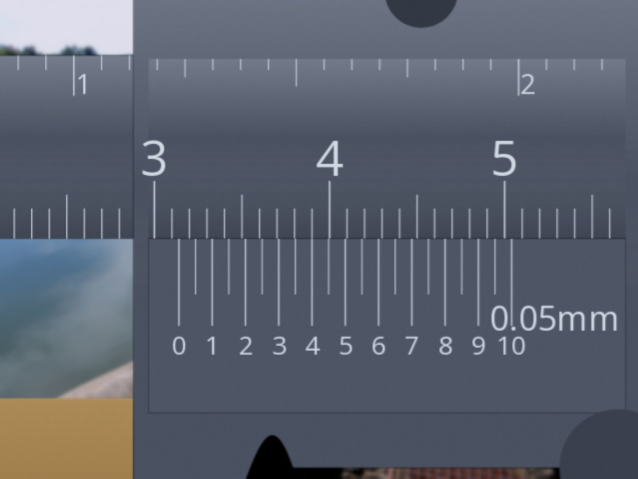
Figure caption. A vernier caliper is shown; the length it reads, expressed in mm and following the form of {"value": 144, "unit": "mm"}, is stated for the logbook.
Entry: {"value": 31.4, "unit": "mm"}
